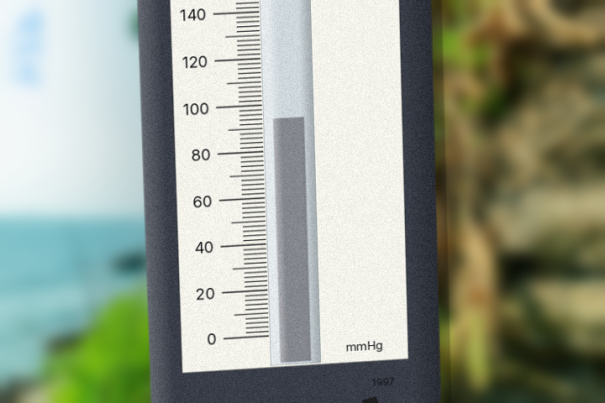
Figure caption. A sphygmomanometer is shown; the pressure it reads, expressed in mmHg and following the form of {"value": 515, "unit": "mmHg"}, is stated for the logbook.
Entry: {"value": 94, "unit": "mmHg"}
